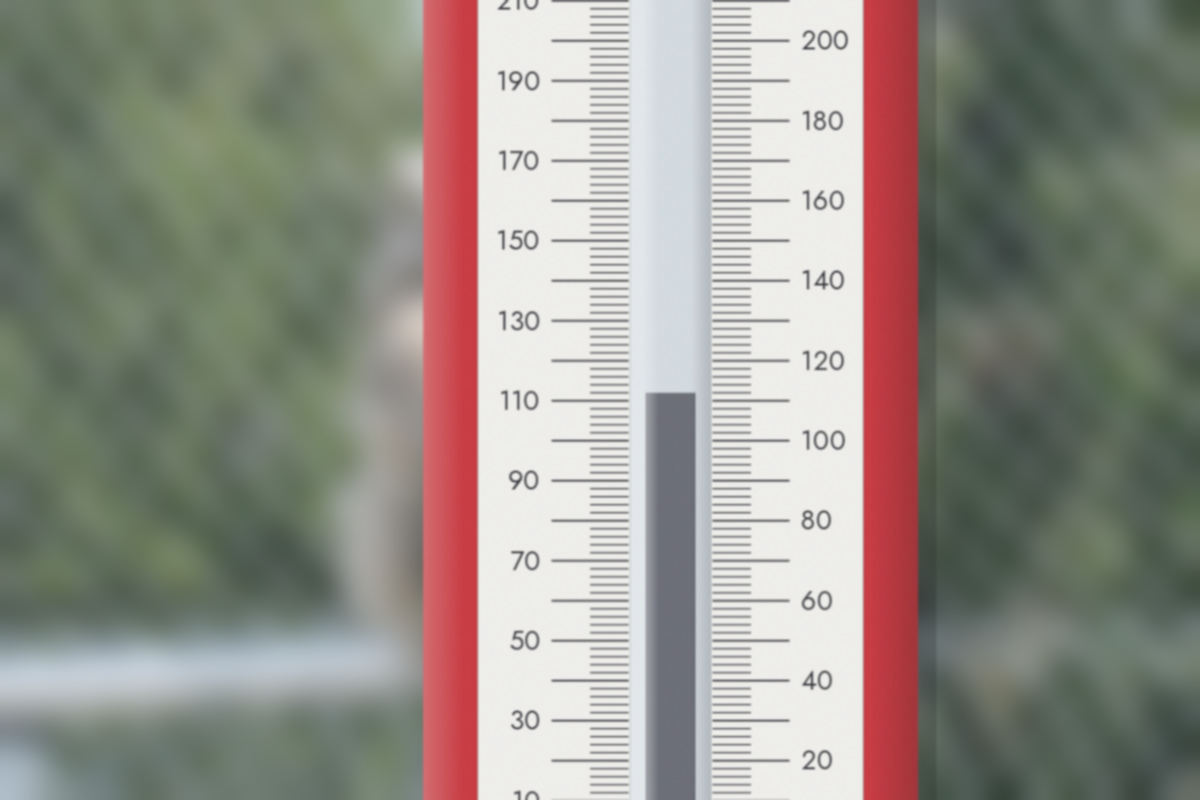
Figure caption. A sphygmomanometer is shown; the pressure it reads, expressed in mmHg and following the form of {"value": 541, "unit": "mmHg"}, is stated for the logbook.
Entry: {"value": 112, "unit": "mmHg"}
